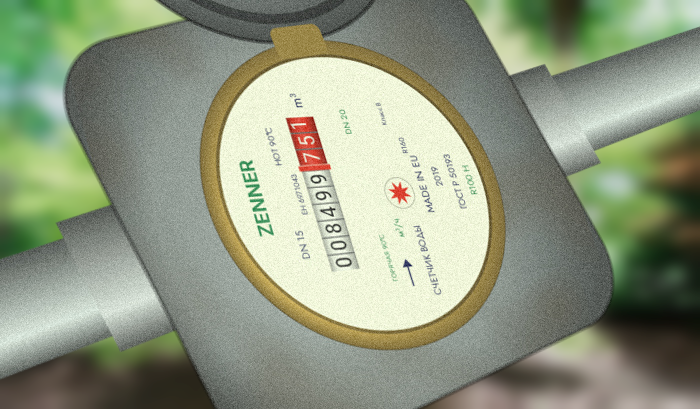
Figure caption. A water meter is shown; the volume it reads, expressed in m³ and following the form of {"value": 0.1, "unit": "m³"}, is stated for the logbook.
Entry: {"value": 8499.751, "unit": "m³"}
